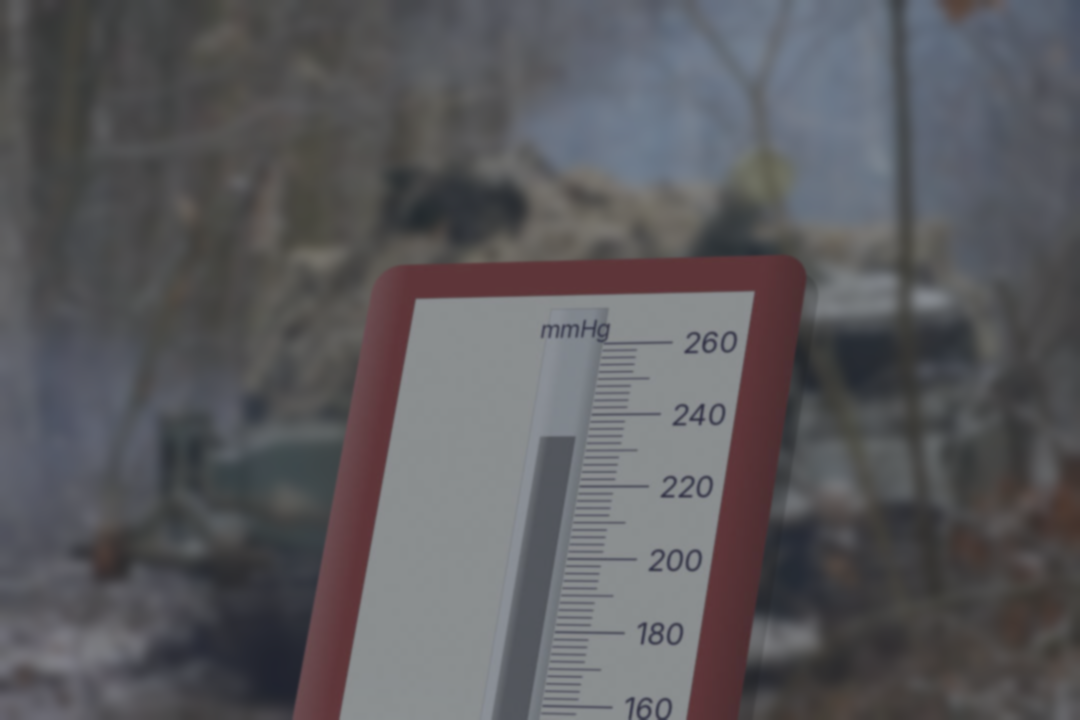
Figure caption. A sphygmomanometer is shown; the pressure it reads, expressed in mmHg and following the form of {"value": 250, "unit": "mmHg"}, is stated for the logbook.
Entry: {"value": 234, "unit": "mmHg"}
